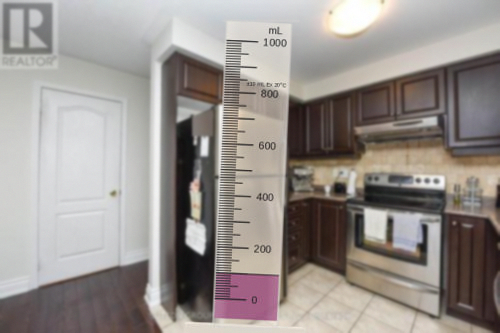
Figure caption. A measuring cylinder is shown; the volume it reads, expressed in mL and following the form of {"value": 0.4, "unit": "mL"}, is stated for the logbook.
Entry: {"value": 100, "unit": "mL"}
